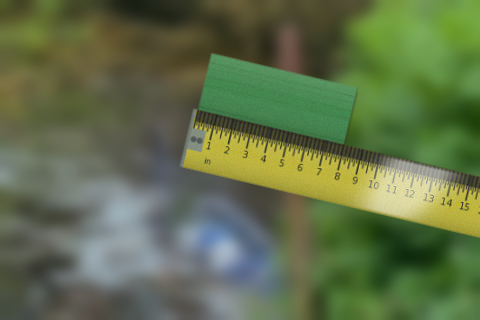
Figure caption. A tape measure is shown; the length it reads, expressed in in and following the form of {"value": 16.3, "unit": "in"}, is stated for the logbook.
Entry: {"value": 8, "unit": "in"}
